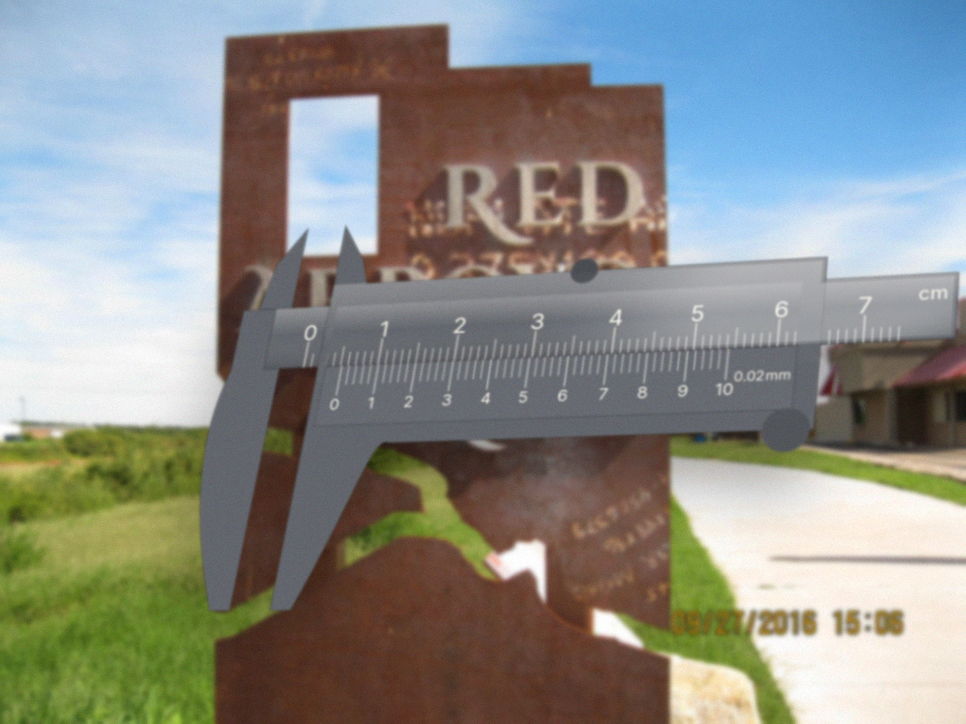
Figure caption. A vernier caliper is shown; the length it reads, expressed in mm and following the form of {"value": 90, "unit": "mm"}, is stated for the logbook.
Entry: {"value": 5.2, "unit": "mm"}
